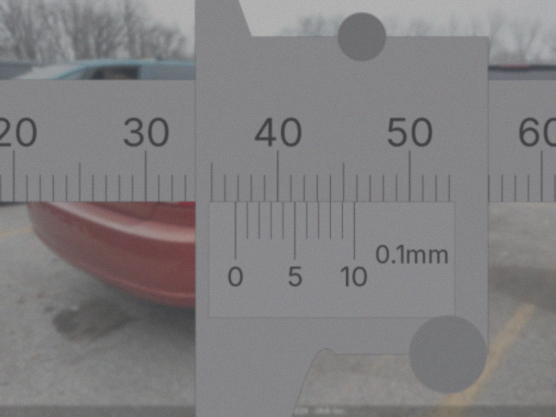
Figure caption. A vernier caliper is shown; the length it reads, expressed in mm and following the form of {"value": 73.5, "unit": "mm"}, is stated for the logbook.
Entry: {"value": 36.8, "unit": "mm"}
